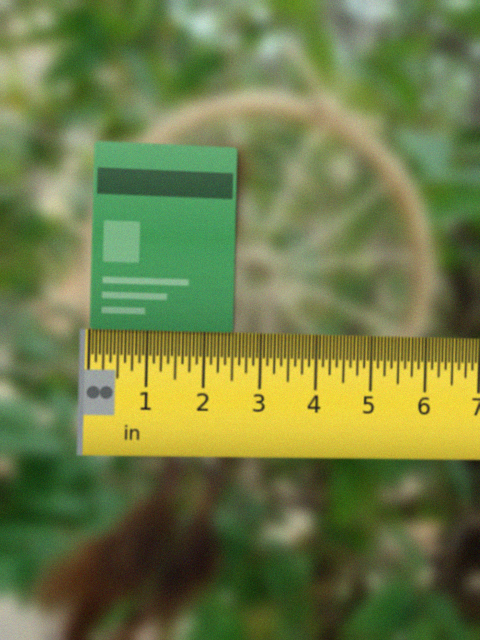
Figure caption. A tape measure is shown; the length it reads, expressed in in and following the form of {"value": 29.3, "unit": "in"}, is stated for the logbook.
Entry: {"value": 2.5, "unit": "in"}
